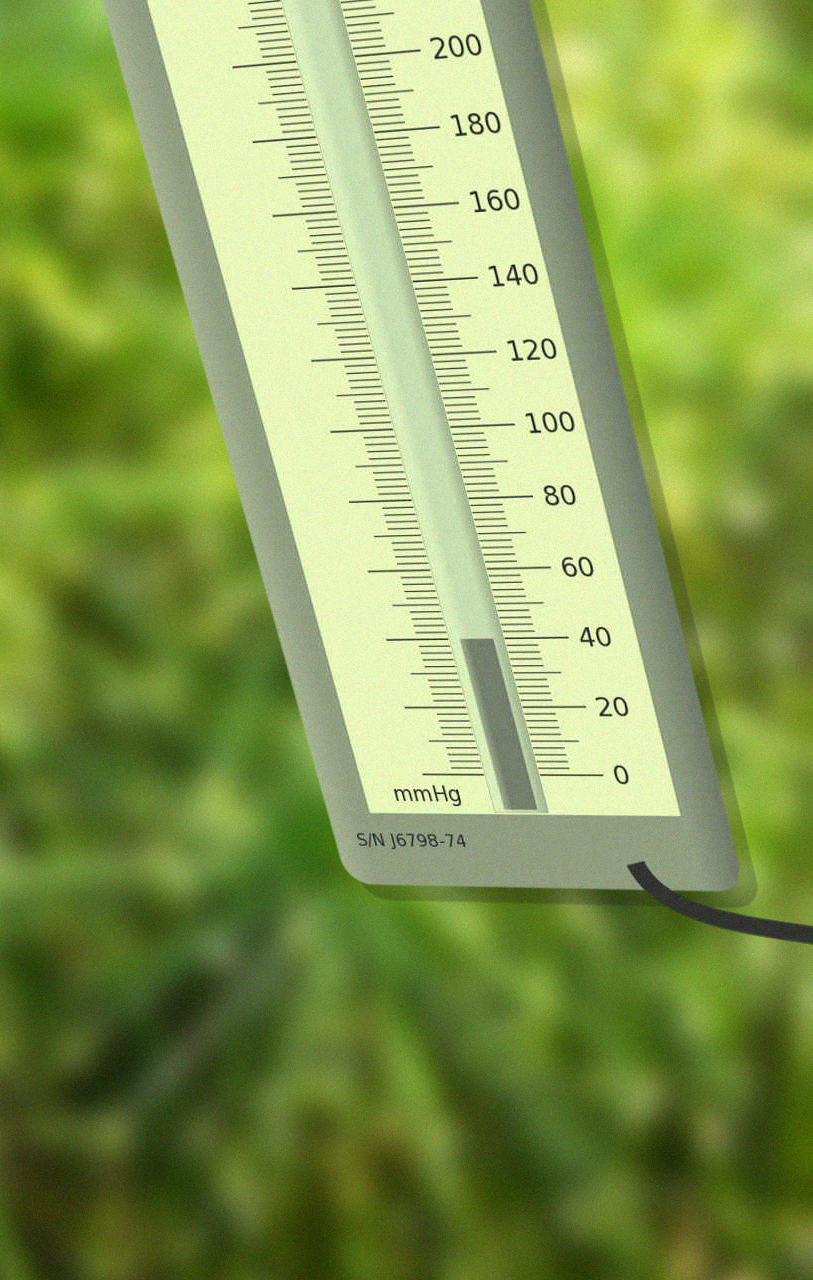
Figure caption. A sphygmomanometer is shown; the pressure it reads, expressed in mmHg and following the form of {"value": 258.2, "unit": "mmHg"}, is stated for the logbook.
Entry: {"value": 40, "unit": "mmHg"}
